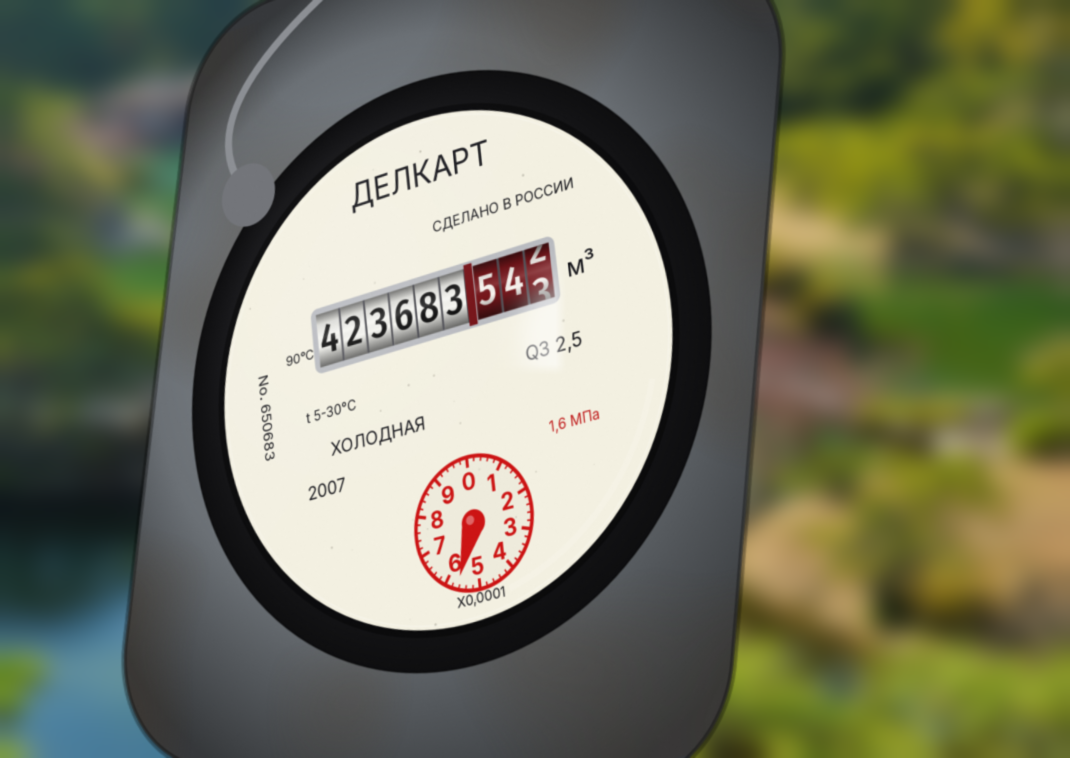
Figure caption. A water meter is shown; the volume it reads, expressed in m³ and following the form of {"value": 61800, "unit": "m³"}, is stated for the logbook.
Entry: {"value": 423683.5425, "unit": "m³"}
